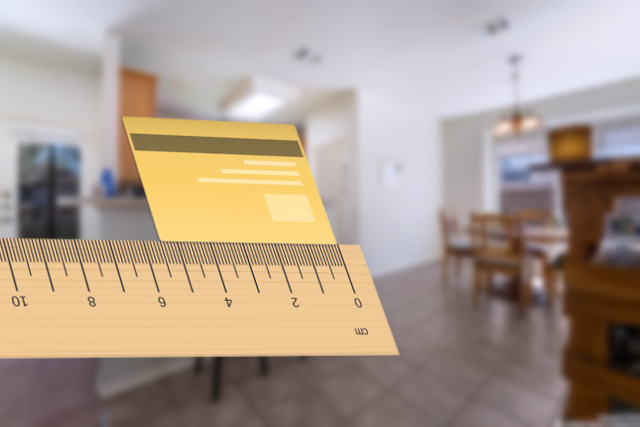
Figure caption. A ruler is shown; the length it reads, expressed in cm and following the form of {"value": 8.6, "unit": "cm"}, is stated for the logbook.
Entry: {"value": 5.5, "unit": "cm"}
